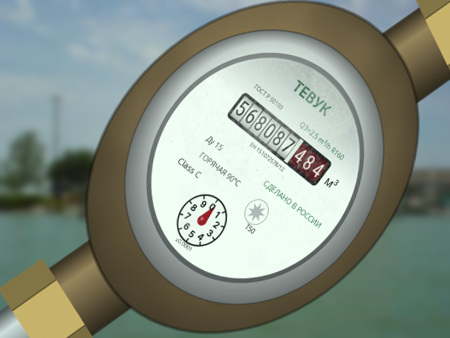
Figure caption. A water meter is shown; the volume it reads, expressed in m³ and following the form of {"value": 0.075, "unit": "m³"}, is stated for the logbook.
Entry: {"value": 568087.4840, "unit": "m³"}
